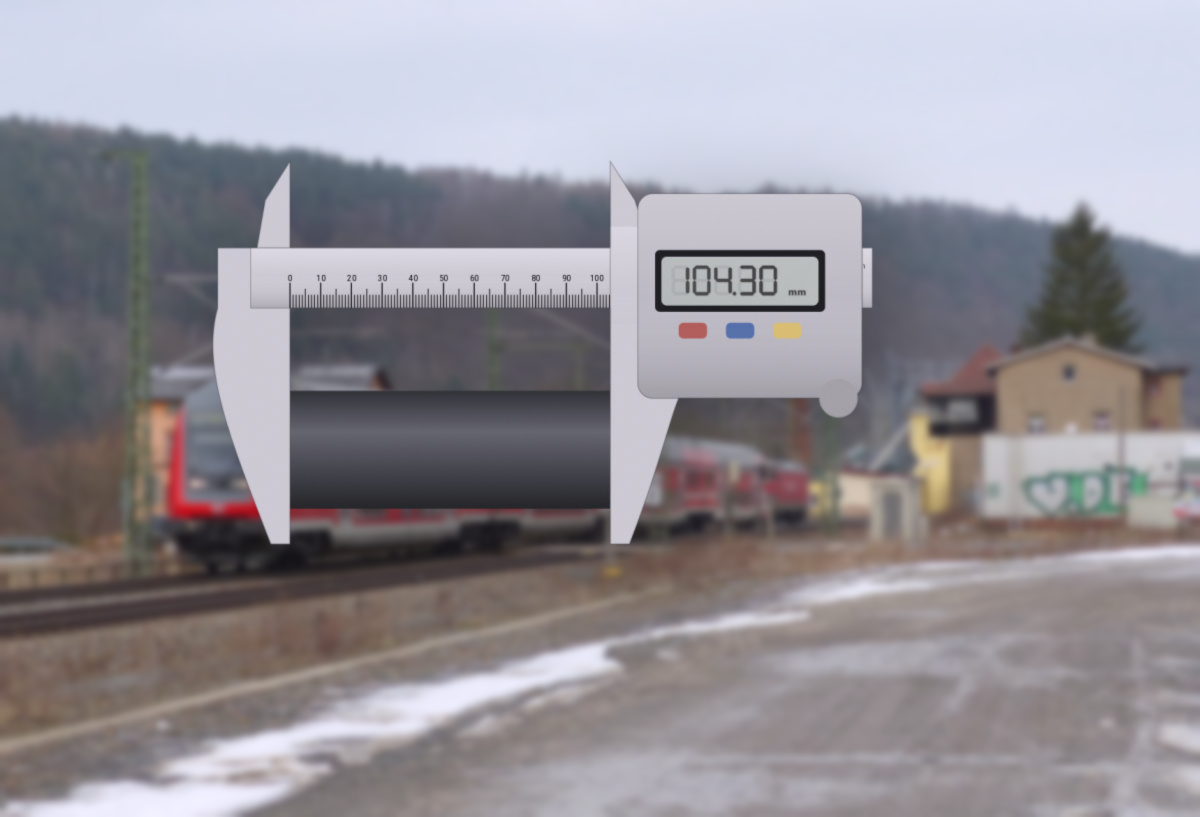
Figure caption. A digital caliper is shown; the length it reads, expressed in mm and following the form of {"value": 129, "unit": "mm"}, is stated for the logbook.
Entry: {"value": 104.30, "unit": "mm"}
